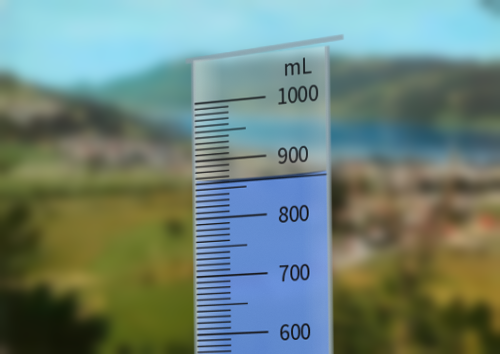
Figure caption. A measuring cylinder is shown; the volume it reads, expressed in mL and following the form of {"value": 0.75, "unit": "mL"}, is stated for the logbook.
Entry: {"value": 860, "unit": "mL"}
